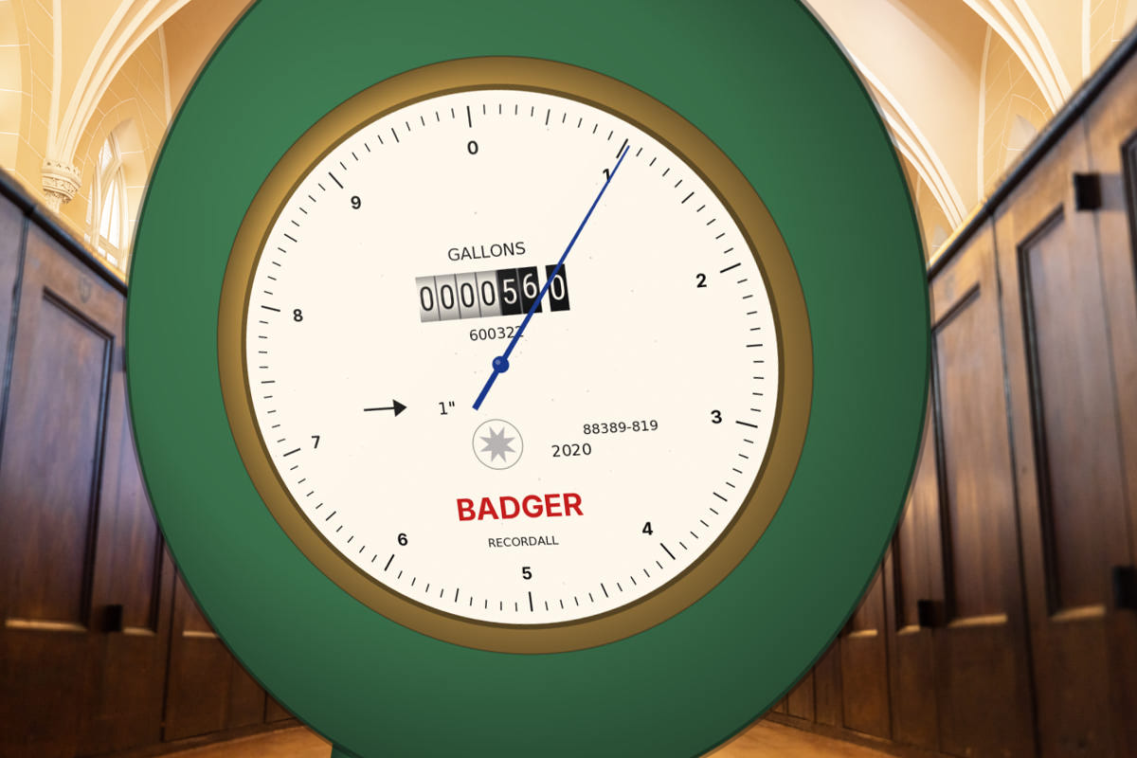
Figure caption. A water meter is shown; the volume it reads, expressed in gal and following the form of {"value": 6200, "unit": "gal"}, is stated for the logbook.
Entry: {"value": 561.0, "unit": "gal"}
